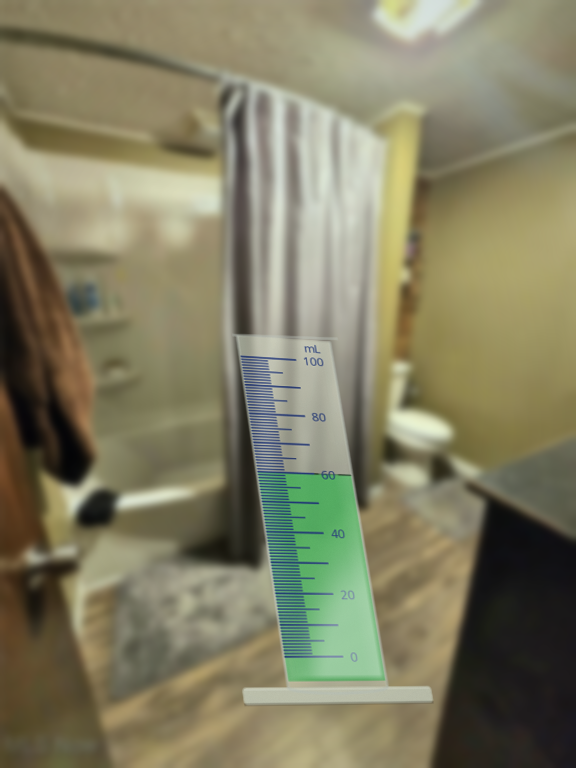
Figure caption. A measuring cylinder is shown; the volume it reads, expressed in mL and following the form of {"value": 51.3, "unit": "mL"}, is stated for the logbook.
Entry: {"value": 60, "unit": "mL"}
